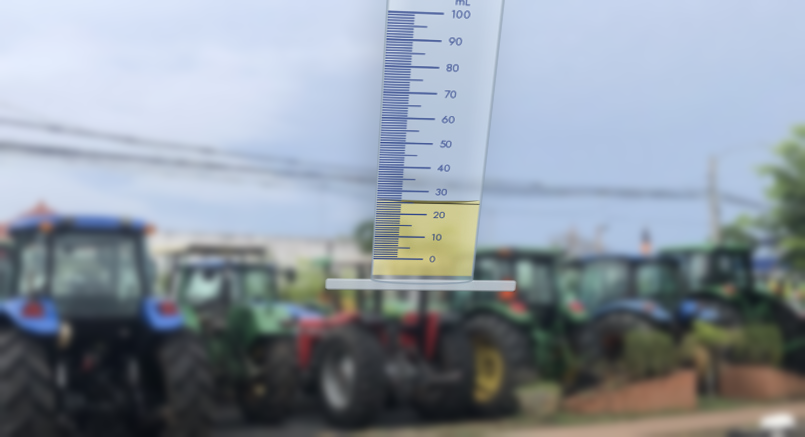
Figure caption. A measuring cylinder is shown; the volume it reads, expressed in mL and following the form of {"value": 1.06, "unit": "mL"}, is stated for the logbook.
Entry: {"value": 25, "unit": "mL"}
